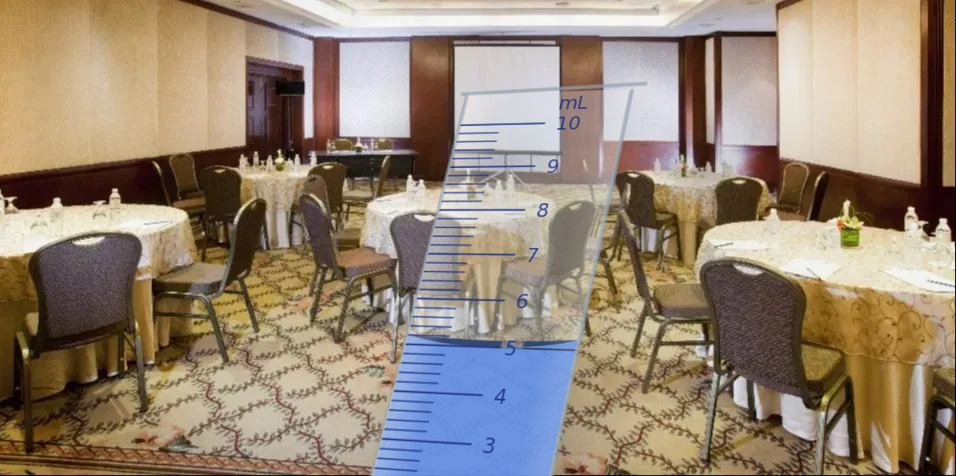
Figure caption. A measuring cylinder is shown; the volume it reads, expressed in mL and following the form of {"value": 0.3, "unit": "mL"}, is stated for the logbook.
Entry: {"value": 5, "unit": "mL"}
